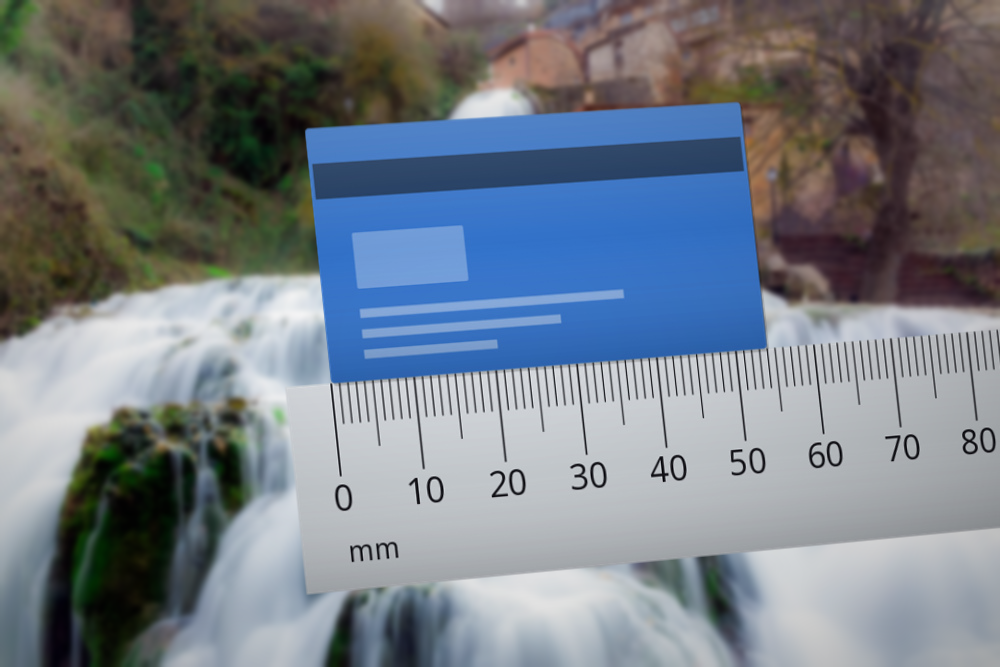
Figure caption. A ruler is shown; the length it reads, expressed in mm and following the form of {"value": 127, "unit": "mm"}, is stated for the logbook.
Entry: {"value": 54, "unit": "mm"}
